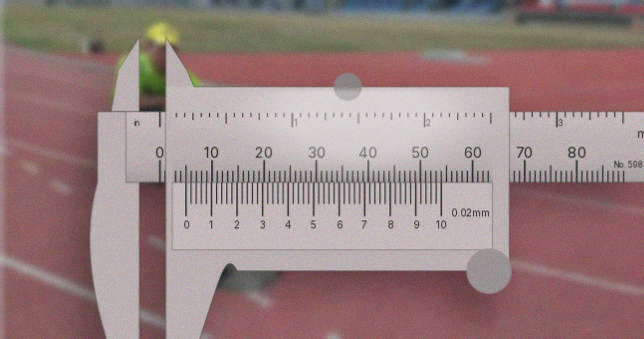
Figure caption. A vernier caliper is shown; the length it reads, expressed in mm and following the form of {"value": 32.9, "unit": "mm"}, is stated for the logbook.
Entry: {"value": 5.0, "unit": "mm"}
